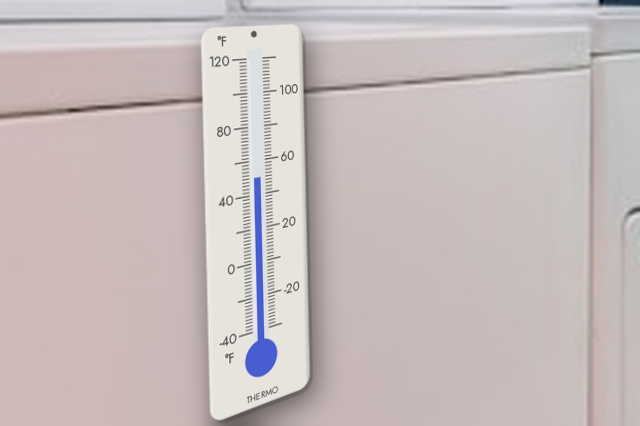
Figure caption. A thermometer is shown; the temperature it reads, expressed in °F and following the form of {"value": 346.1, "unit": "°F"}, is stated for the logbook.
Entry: {"value": 50, "unit": "°F"}
